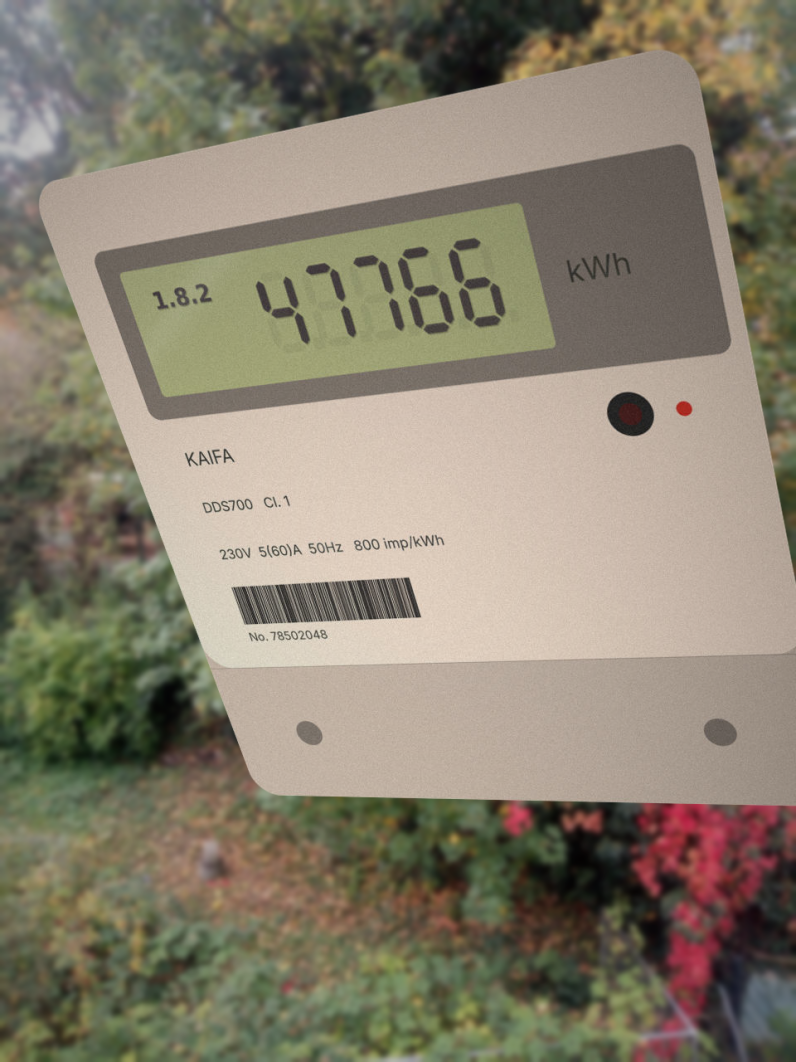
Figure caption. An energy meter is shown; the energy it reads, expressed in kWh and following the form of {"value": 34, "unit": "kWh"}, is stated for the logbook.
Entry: {"value": 47766, "unit": "kWh"}
